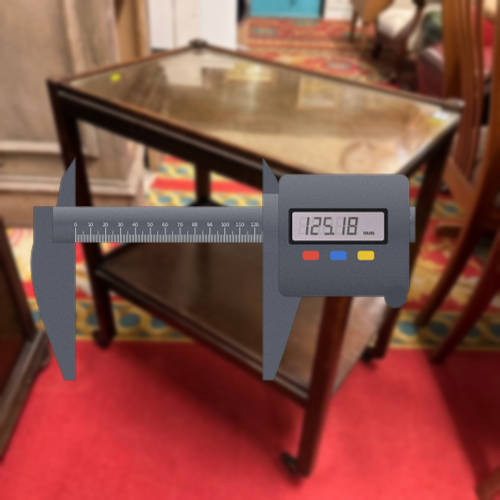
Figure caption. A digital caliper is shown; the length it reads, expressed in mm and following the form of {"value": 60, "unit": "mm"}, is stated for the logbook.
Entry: {"value": 125.18, "unit": "mm"}
